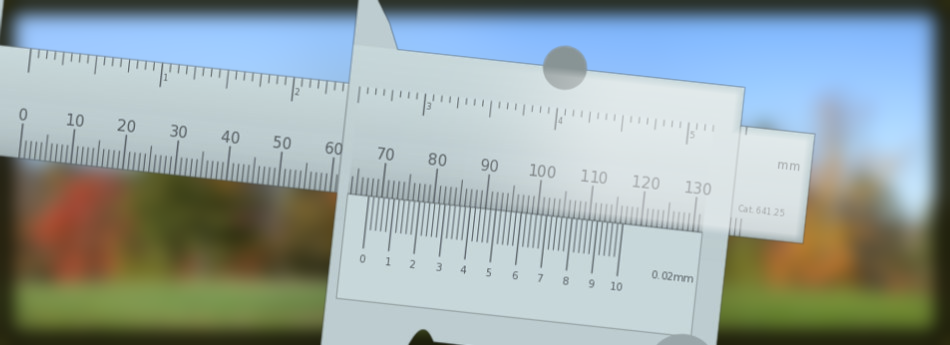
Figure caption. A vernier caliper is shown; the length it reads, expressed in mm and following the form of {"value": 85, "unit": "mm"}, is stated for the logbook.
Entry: {"value": 67.5, "unit": "mm"}
